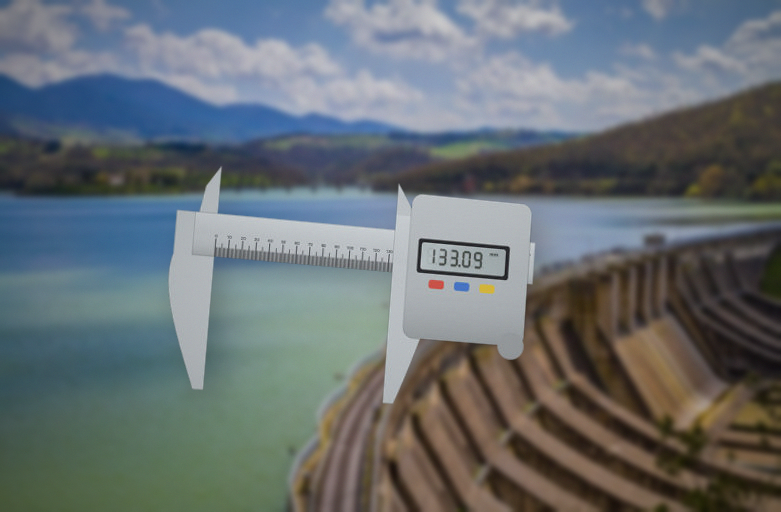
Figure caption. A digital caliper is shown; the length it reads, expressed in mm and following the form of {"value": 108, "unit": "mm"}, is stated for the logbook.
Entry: {"value": 133.09, "unit": "mm"}
